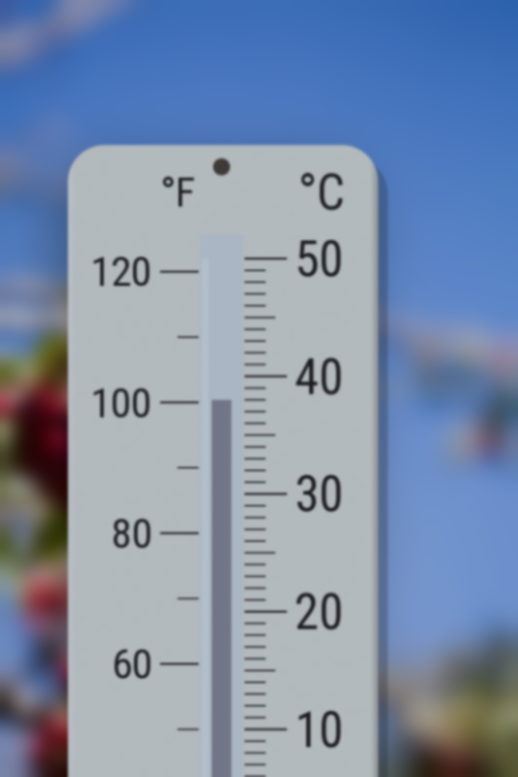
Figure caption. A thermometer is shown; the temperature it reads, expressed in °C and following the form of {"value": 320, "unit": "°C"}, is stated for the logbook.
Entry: {"value": 38, "unit": "°C"}
